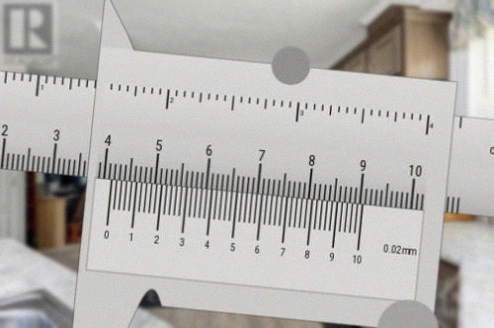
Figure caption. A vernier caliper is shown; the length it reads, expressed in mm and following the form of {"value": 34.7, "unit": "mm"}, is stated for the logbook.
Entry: {"value": 41.5, "unit": "mm"}
